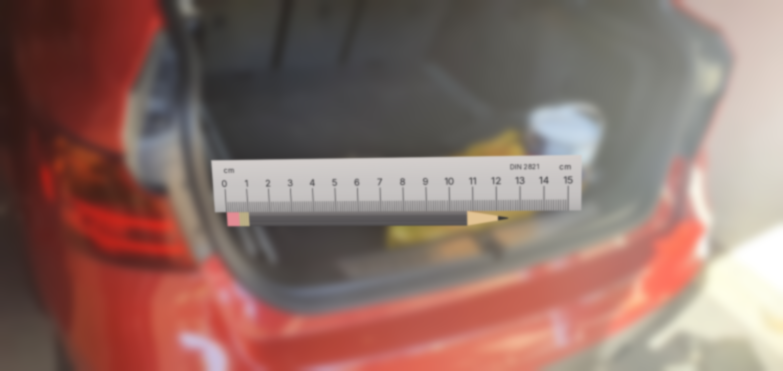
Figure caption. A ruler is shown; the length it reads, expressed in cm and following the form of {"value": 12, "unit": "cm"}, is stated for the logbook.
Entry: {"value": 12.5, "unit": "cm"}
